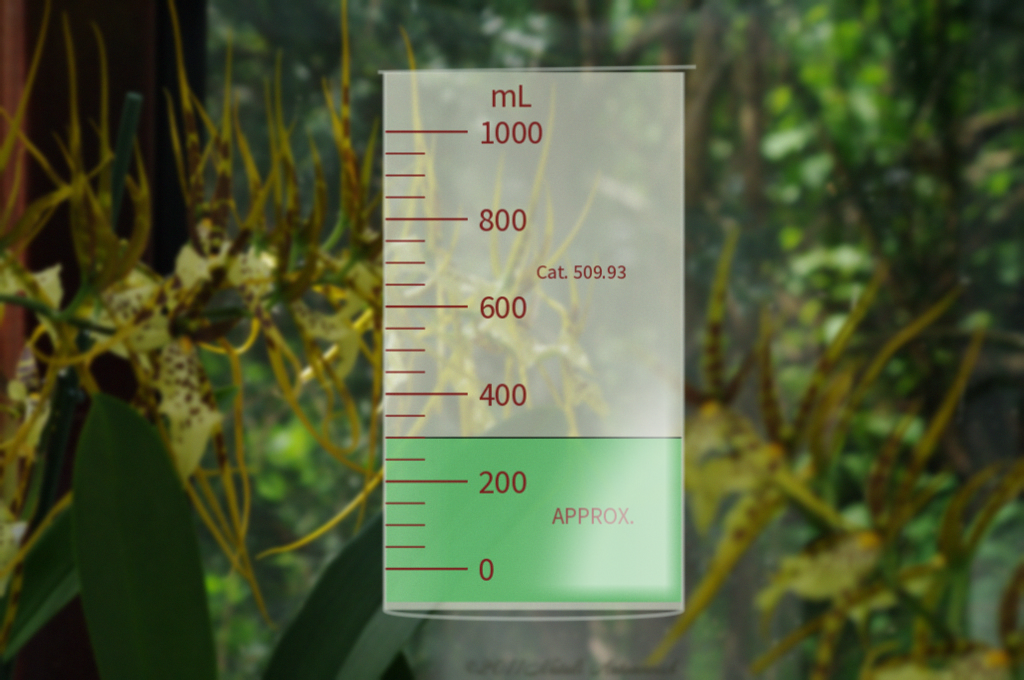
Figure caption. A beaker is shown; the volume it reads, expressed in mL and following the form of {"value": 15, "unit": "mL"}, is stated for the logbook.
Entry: {"value": 300, "unit": "mL"}
